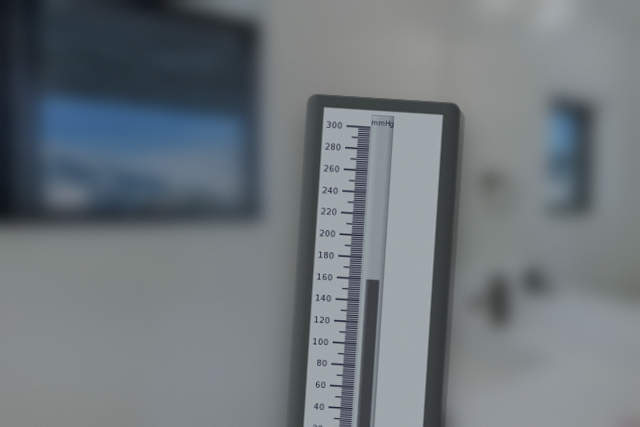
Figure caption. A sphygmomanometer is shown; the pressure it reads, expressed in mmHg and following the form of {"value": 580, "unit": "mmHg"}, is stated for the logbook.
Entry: {"value": 160, "unit": "mmHg"}
